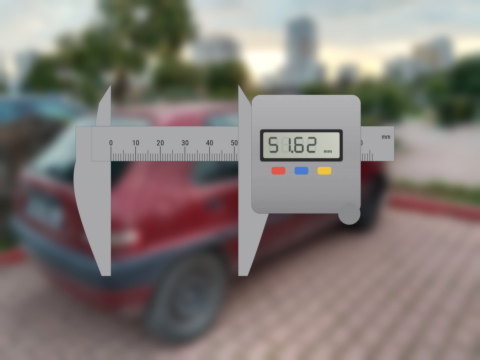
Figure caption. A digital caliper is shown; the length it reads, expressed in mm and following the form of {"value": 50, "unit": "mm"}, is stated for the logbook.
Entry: {"value": 51.62, "unit": "mm"}
